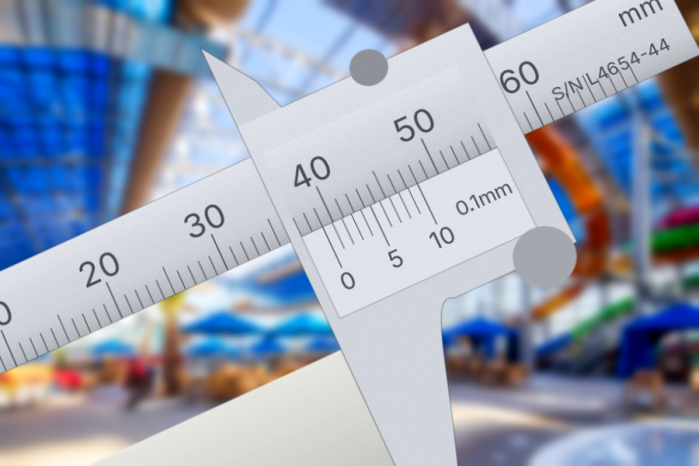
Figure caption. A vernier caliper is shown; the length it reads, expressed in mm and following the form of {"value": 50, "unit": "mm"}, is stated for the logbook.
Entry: {"value": 39.0, "unit": "mm"}
